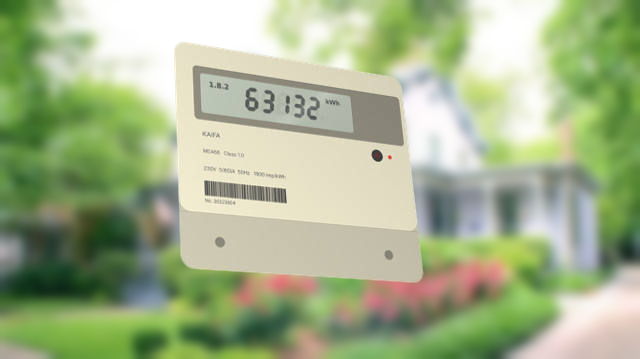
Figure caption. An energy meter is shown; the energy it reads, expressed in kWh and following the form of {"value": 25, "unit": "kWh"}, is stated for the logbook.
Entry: {"value": 63132, "unit": "kWh"}
